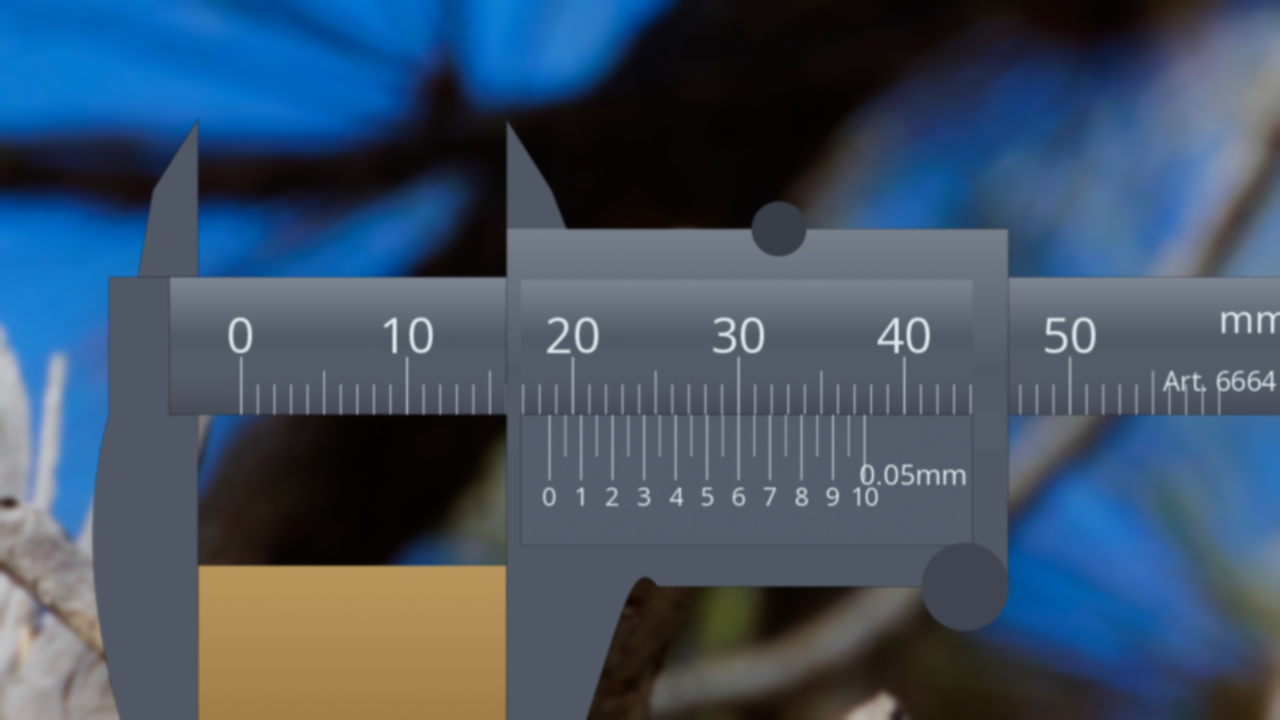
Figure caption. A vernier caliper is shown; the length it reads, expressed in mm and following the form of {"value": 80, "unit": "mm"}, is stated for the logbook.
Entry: {"value": 18.6, "unit": "mm"}
